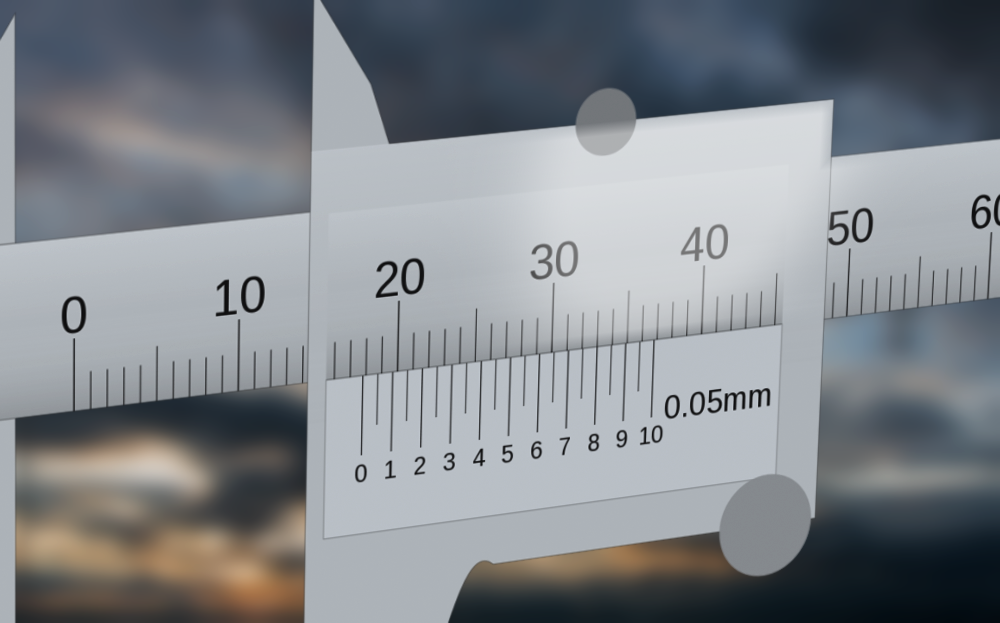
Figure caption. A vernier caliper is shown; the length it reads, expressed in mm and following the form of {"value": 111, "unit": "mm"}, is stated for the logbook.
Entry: {"value": 17.8, "unit": "mm"}
